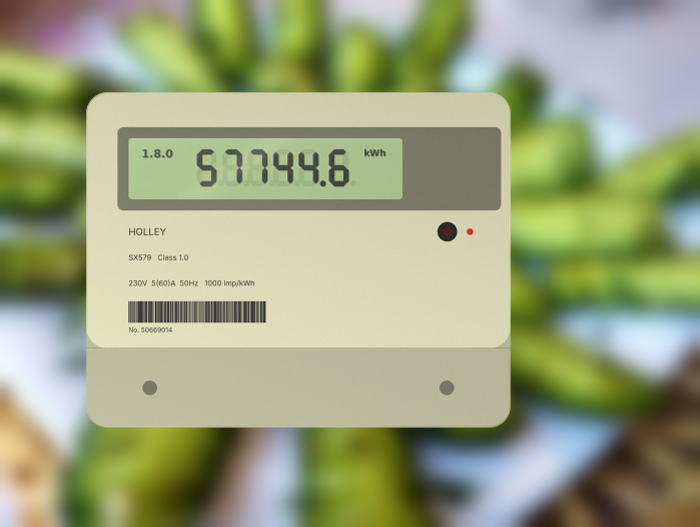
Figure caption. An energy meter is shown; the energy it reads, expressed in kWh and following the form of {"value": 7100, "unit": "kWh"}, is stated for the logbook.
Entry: {"value": 57744.6, "unit": "kWh"}
